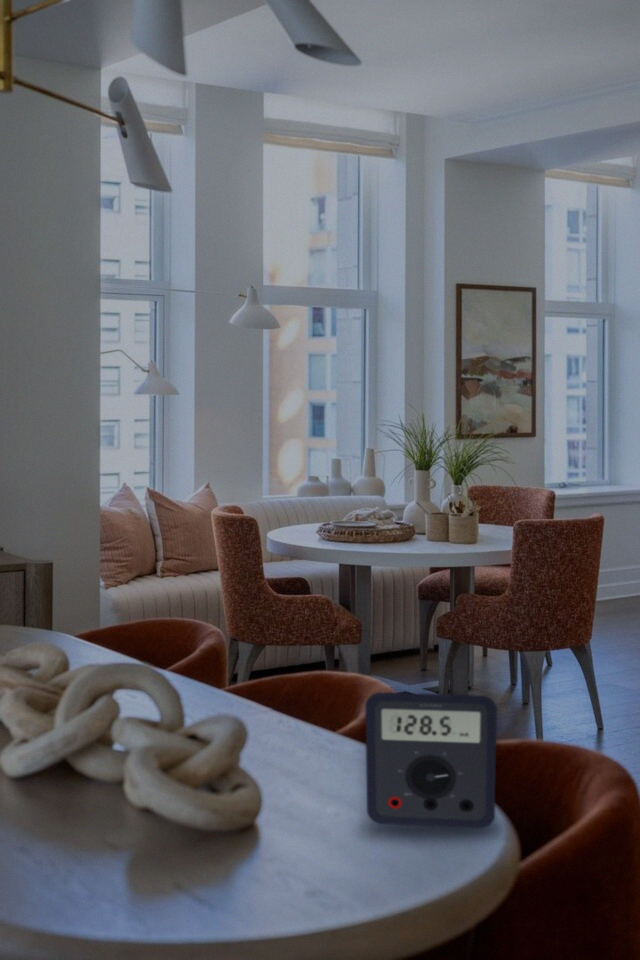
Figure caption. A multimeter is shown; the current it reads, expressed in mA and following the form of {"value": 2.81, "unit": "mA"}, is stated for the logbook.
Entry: {"value": 128.5, "unit": "mA"}
